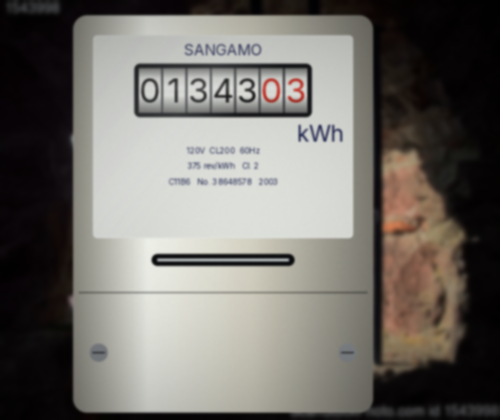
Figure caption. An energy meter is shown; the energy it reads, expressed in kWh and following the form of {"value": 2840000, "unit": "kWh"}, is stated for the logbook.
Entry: {"value": 1343.03, "unit": "kWh"}
